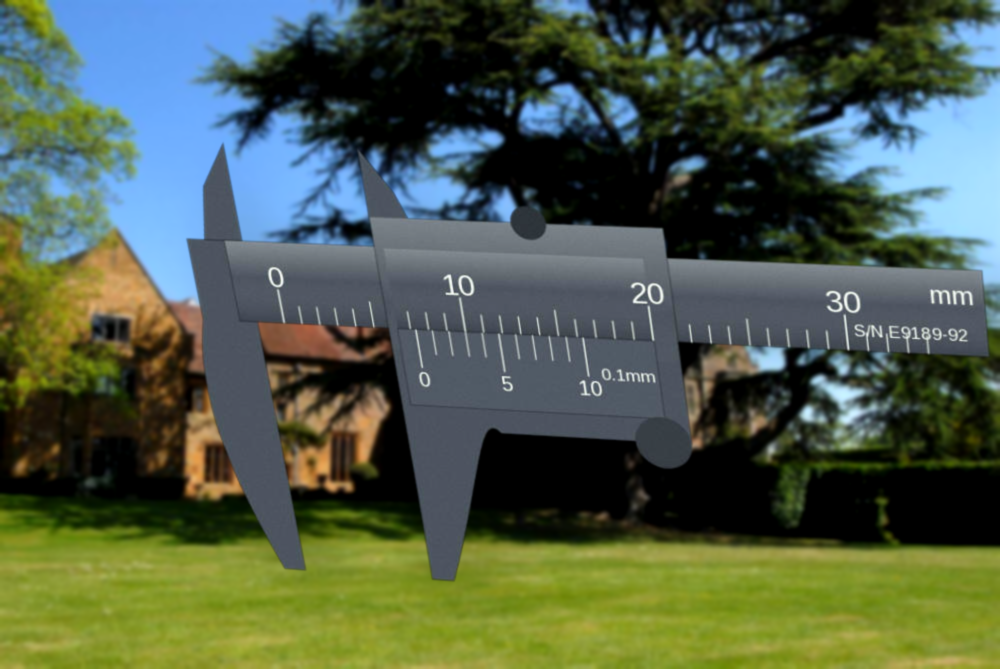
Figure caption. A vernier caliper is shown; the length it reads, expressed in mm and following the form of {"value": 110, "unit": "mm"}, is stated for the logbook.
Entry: {"value": 7.3, "unit": "mm"}
